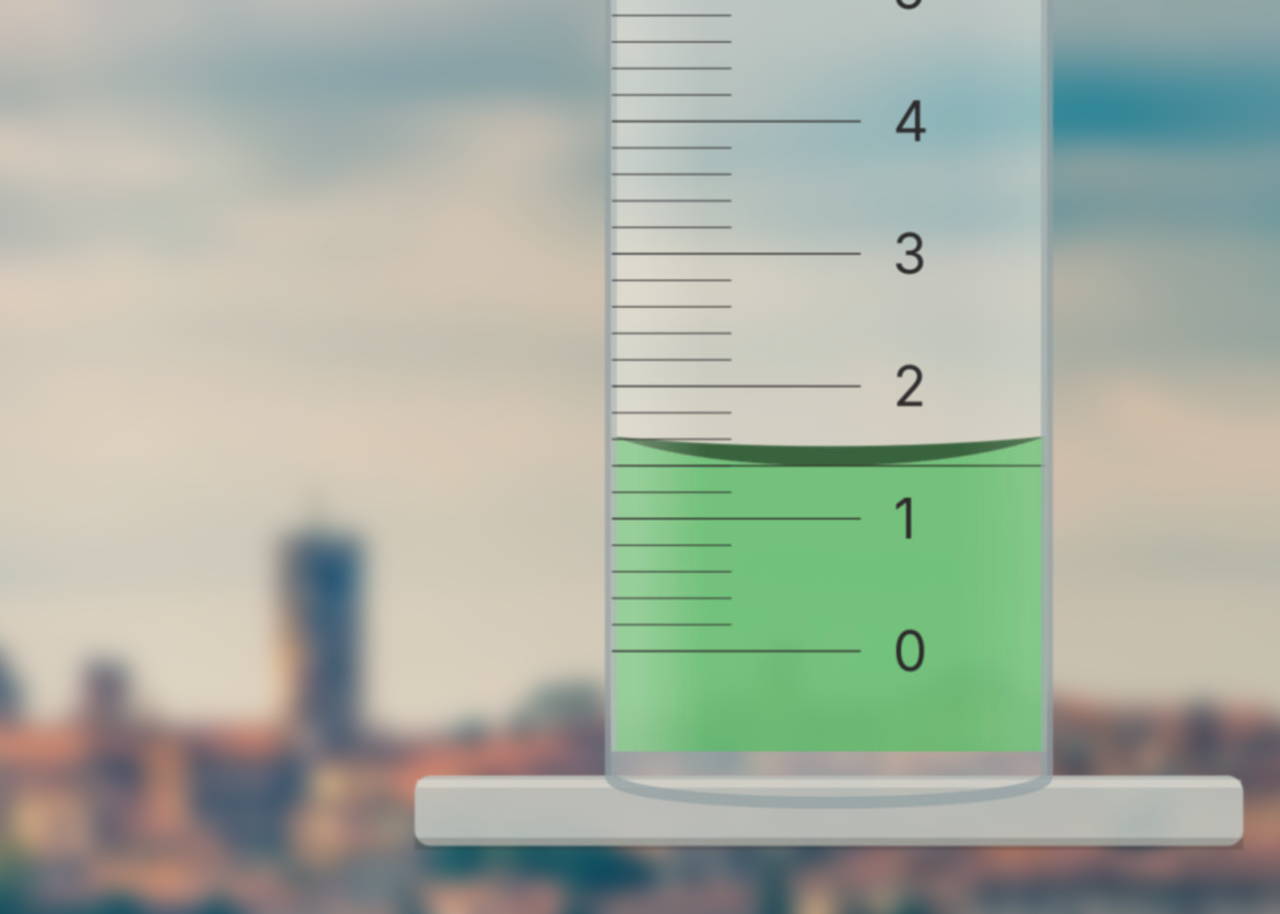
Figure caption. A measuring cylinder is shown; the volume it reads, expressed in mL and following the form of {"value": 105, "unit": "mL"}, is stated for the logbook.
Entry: {"value": 1.4, "unit": "mL"}
